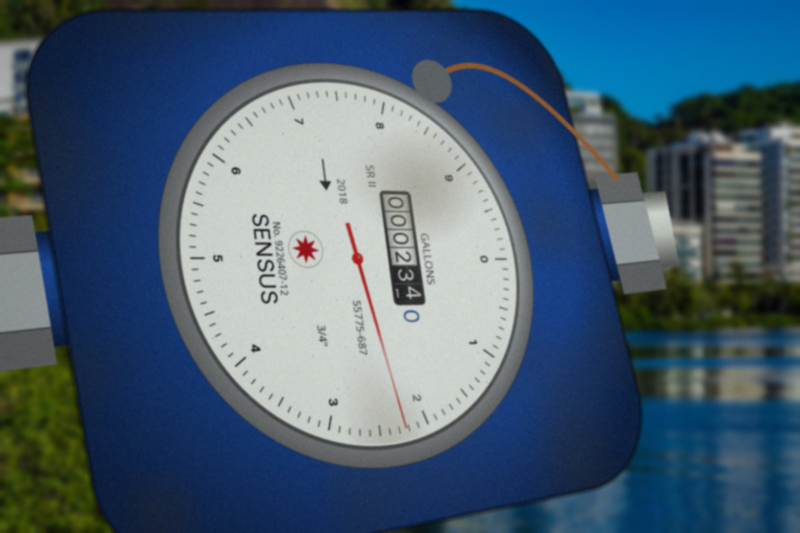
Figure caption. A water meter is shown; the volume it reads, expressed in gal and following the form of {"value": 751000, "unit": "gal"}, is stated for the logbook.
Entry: {"value": 2342.2, "unit": "gal"}
